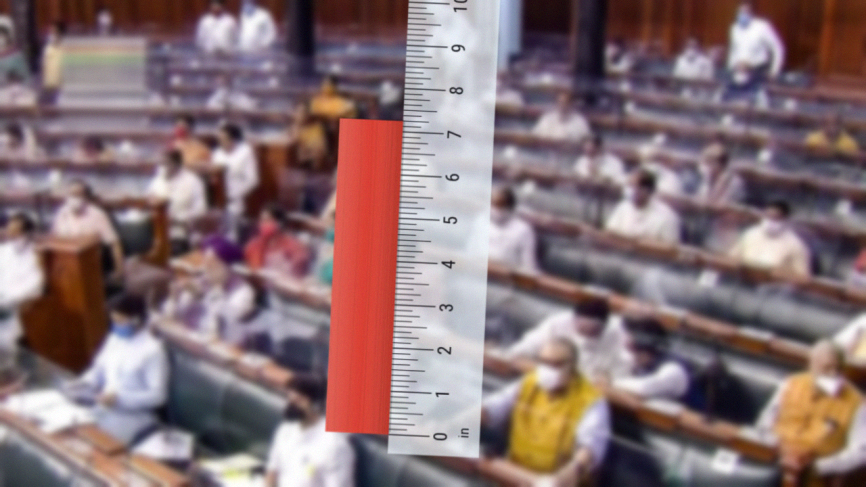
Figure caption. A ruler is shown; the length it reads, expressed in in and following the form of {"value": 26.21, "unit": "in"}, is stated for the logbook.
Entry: {"value": 7.25, "unit": "in"}
